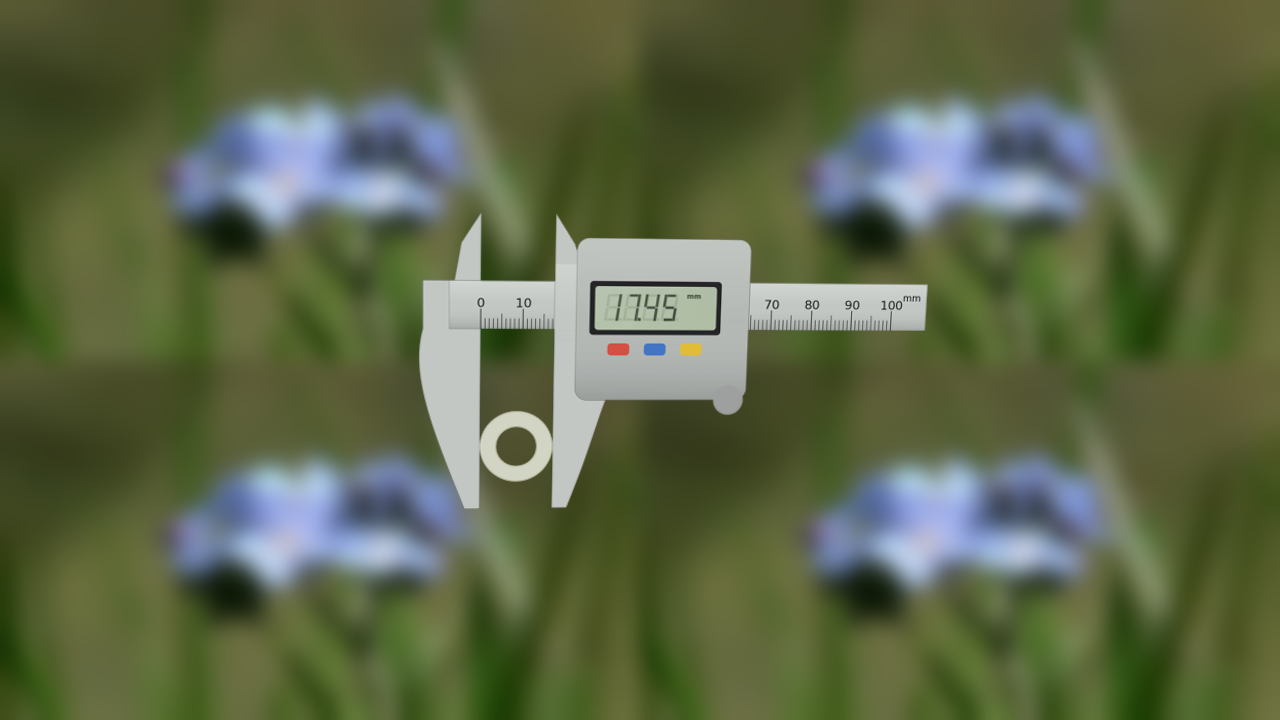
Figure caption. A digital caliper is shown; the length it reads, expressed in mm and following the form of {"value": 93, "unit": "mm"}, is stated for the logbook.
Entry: {"value": 17.45, "unit": "mm"}
